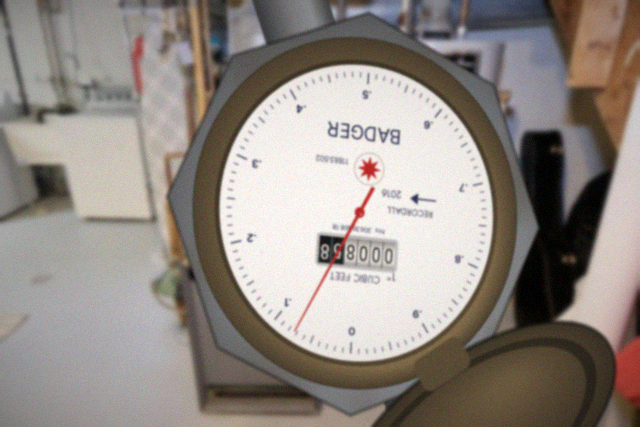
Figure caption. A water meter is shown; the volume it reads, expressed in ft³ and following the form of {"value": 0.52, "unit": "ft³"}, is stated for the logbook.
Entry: {"value": 858.07, "unit": "ft³"}
